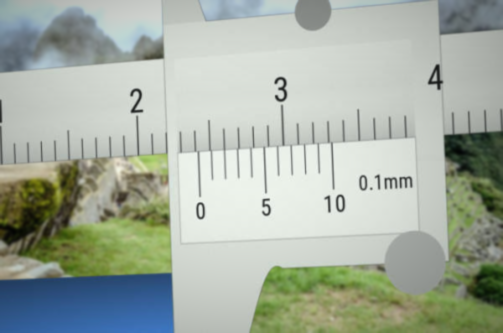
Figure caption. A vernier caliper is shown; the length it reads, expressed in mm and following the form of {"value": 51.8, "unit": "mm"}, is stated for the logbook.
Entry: {"value": 24.2, "unit": "mm"}
